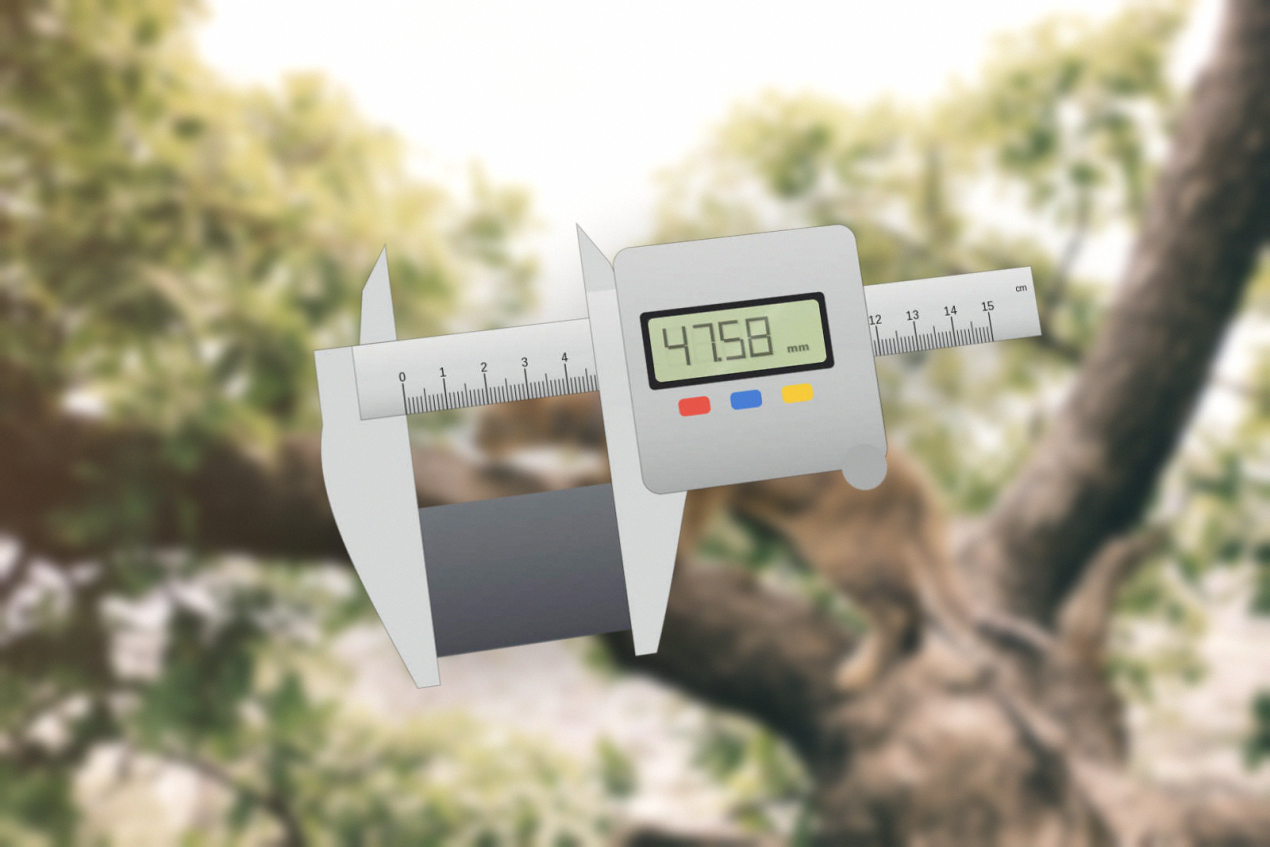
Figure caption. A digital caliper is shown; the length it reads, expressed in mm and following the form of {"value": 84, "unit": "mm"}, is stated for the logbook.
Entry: {"value": 47.58, "unit": "mm"}
